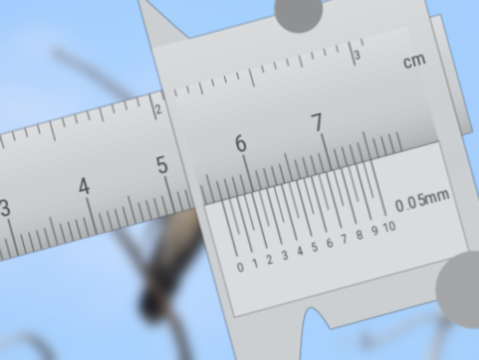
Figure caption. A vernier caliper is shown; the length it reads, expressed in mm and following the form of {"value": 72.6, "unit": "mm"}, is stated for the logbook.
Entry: {"value": 56.0, "unit": "mm"}
